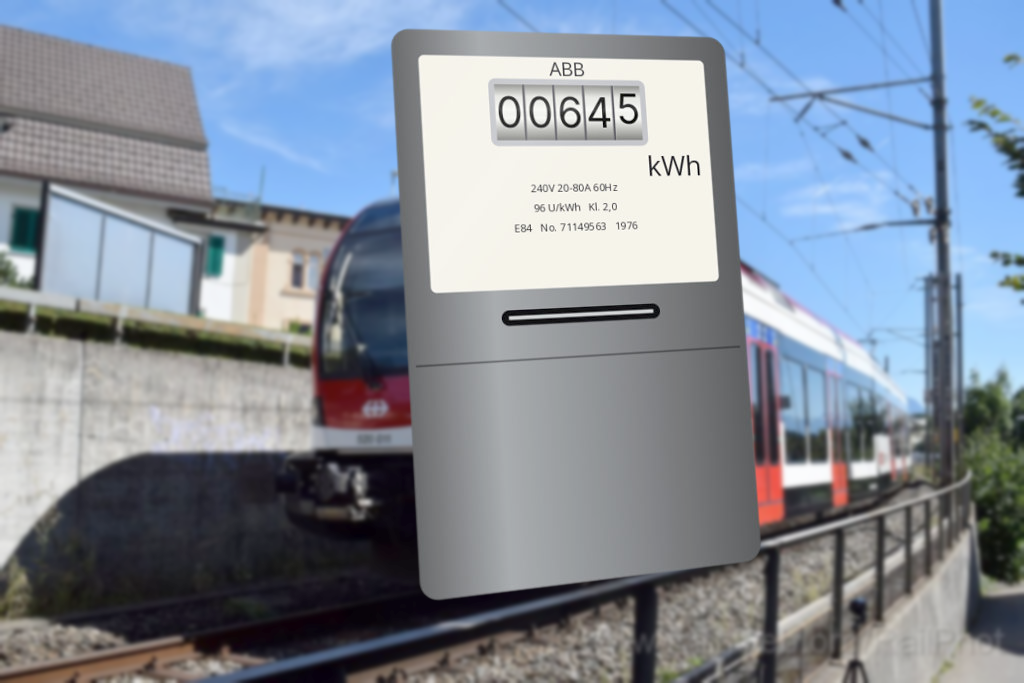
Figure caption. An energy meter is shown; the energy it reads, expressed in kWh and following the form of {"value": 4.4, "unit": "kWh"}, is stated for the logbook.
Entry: {"value": 645, "unit": "kWh"}
